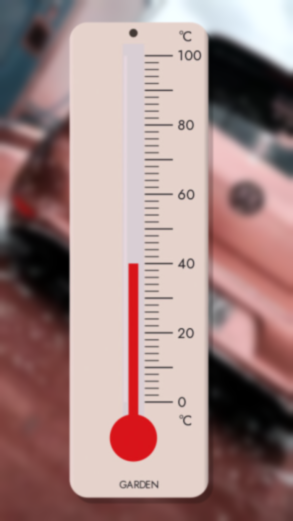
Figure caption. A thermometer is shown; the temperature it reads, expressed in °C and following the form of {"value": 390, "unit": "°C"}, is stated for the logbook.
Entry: {"value": 40, "unit": "°C"}
